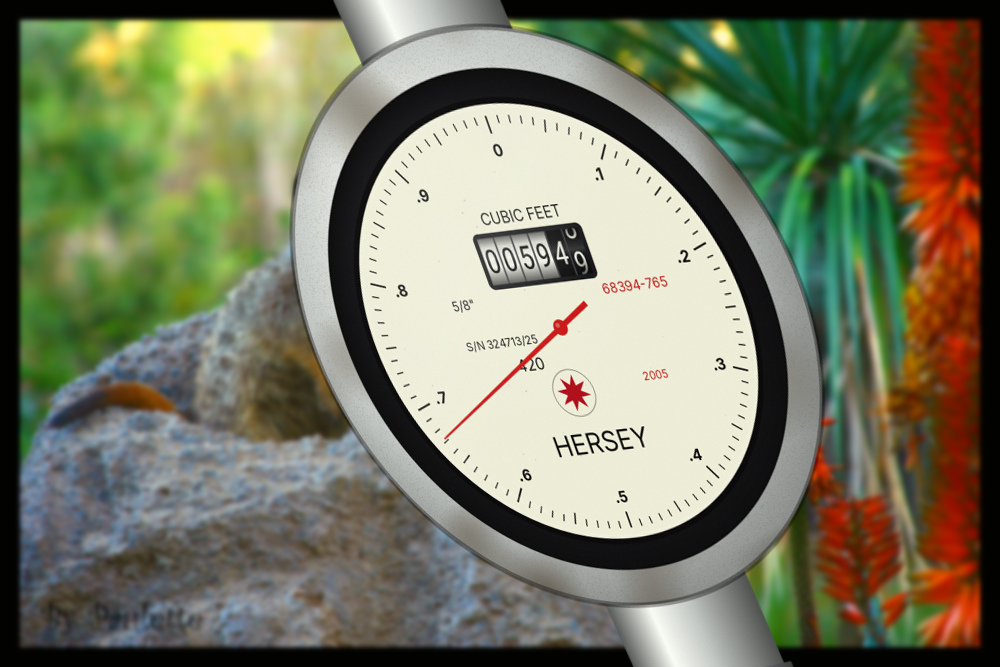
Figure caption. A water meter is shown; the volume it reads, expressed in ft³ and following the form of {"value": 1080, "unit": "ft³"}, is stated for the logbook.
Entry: {"value": 5948.67, "unit": "ft³"}
